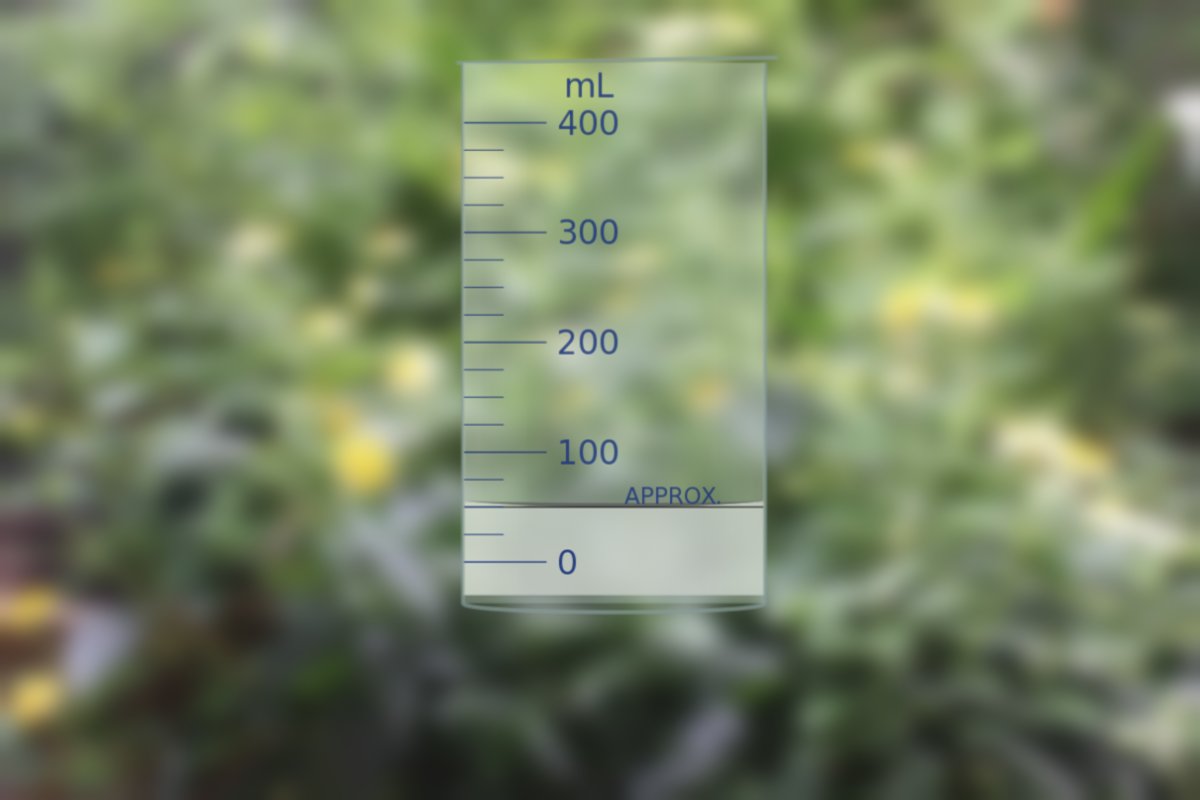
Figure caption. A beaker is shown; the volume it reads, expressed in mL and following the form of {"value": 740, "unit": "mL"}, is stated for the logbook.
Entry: {"value": 50, "unit": "mL"}
